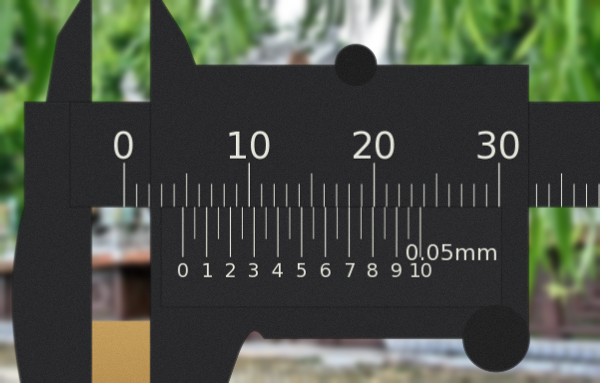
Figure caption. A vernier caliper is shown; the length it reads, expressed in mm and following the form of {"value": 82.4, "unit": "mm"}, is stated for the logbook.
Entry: {"value": 4.7, "unit": "mm"}
